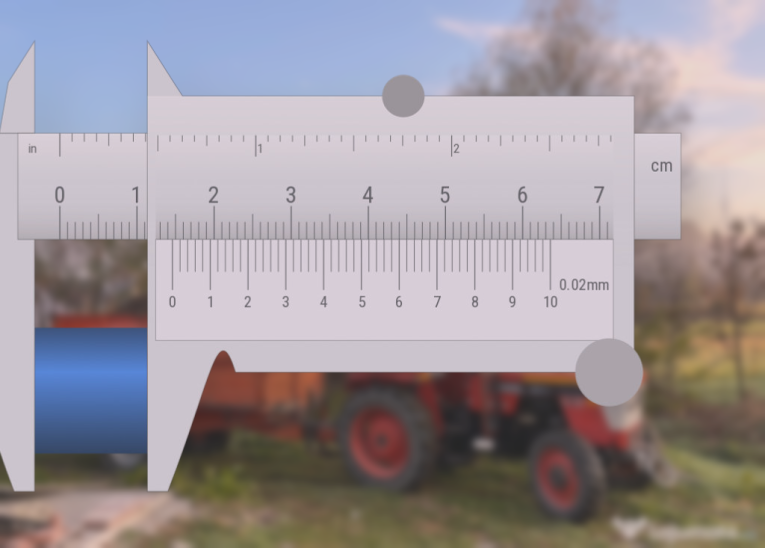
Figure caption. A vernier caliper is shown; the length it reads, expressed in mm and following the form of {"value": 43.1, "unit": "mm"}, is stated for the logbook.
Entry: {"value": 14.6, "unit": "mm"}
